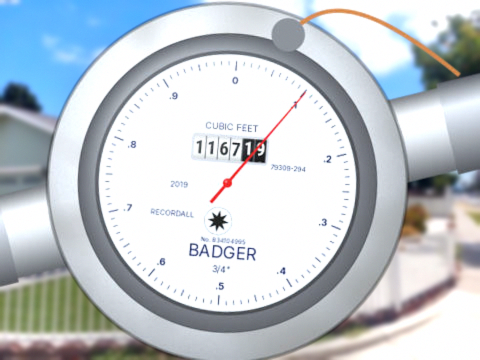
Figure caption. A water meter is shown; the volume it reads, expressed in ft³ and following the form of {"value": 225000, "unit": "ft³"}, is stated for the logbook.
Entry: {"value": 116719.10, "unit": "ft³"}
